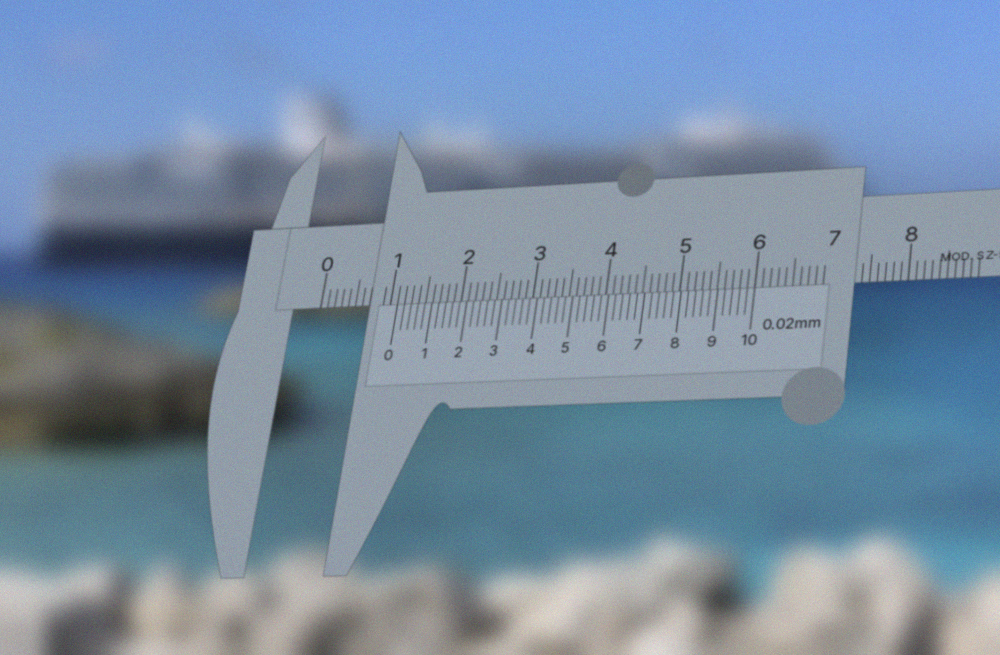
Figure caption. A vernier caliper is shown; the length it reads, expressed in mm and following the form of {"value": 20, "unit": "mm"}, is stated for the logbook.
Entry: {"value": 11.0, "unit": "mm"}
